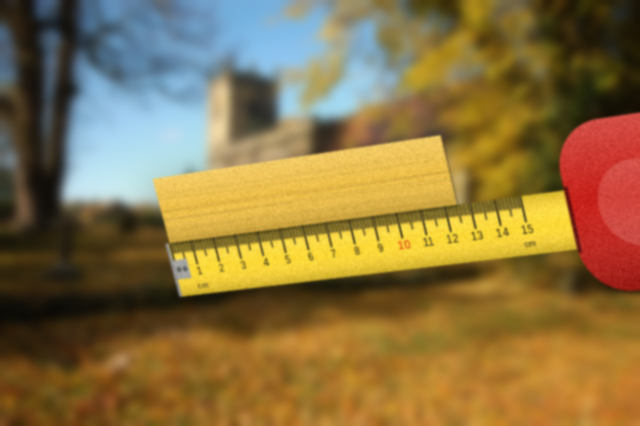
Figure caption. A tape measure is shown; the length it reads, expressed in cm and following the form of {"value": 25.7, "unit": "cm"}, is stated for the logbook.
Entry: {"value": 12.5, "unit": "cm"}
